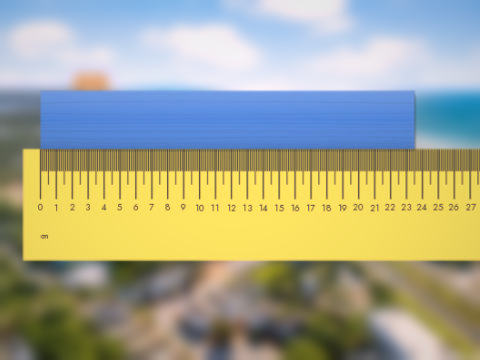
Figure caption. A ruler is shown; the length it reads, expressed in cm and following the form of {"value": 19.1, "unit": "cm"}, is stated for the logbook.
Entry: {"value": 23.5, "unit": "cm"}
